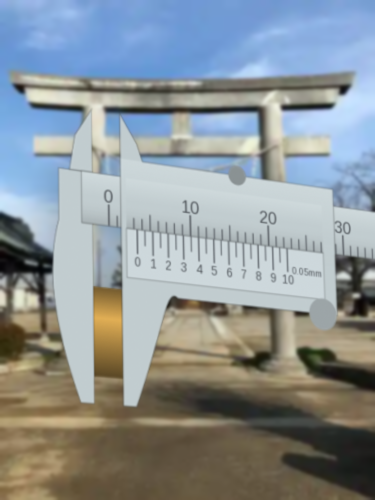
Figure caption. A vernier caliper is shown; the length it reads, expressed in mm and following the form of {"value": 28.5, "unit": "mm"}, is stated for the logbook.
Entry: {"value": 3.4, "unit": "mm"}
